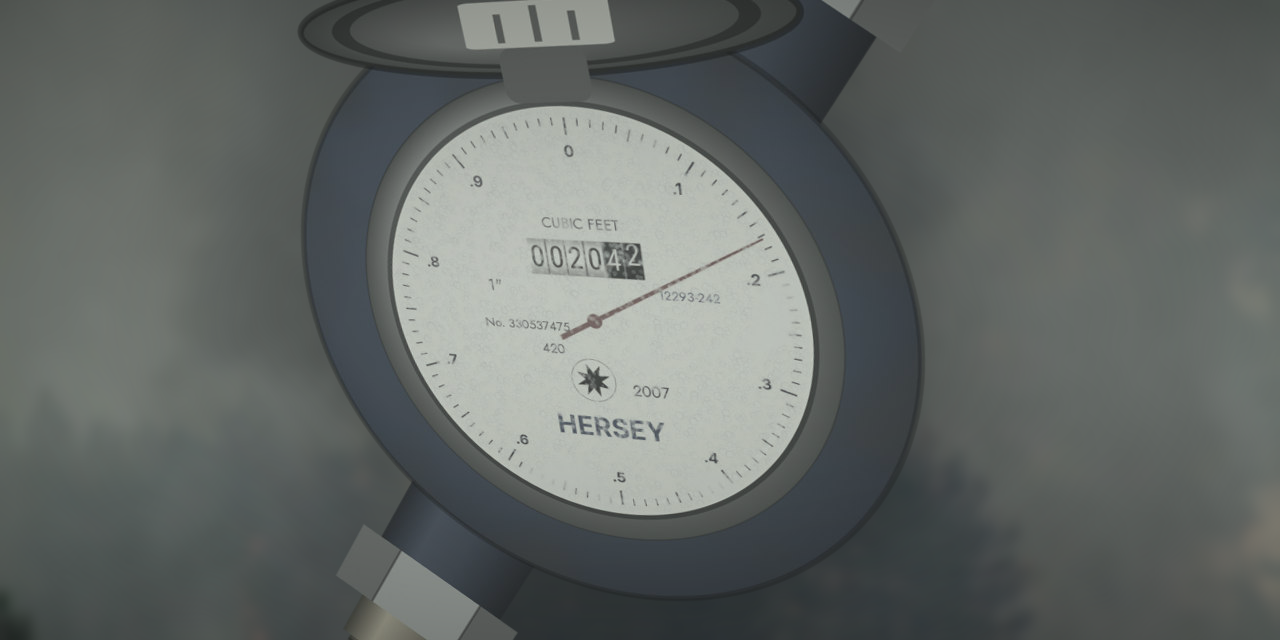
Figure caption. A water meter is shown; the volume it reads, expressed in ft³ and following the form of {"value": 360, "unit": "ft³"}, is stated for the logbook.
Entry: {"value": 2042.17, "unit": "ft³"}
